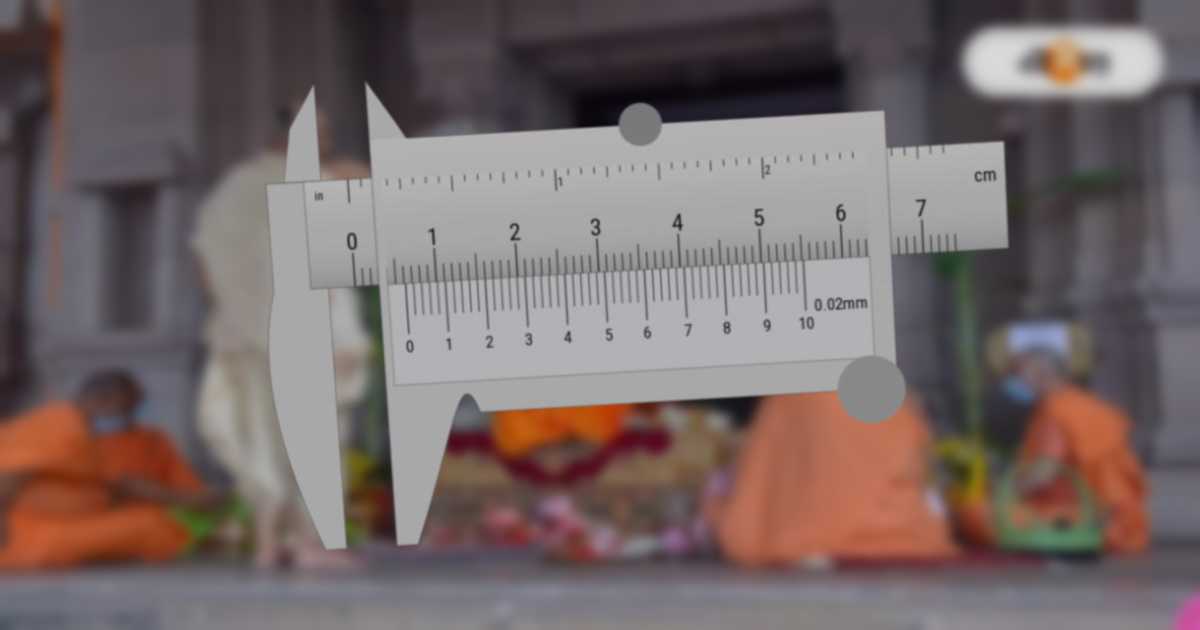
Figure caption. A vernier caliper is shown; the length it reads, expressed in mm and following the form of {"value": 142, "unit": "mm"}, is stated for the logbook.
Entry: {"value": 6.2, "unit": "mm"}
